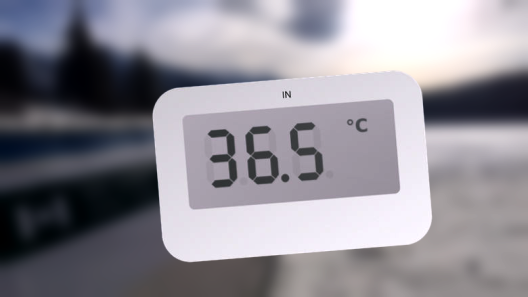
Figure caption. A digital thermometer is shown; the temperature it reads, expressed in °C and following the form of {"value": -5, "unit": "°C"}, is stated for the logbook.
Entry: {"value": 36.5, "unit": "°C"}
